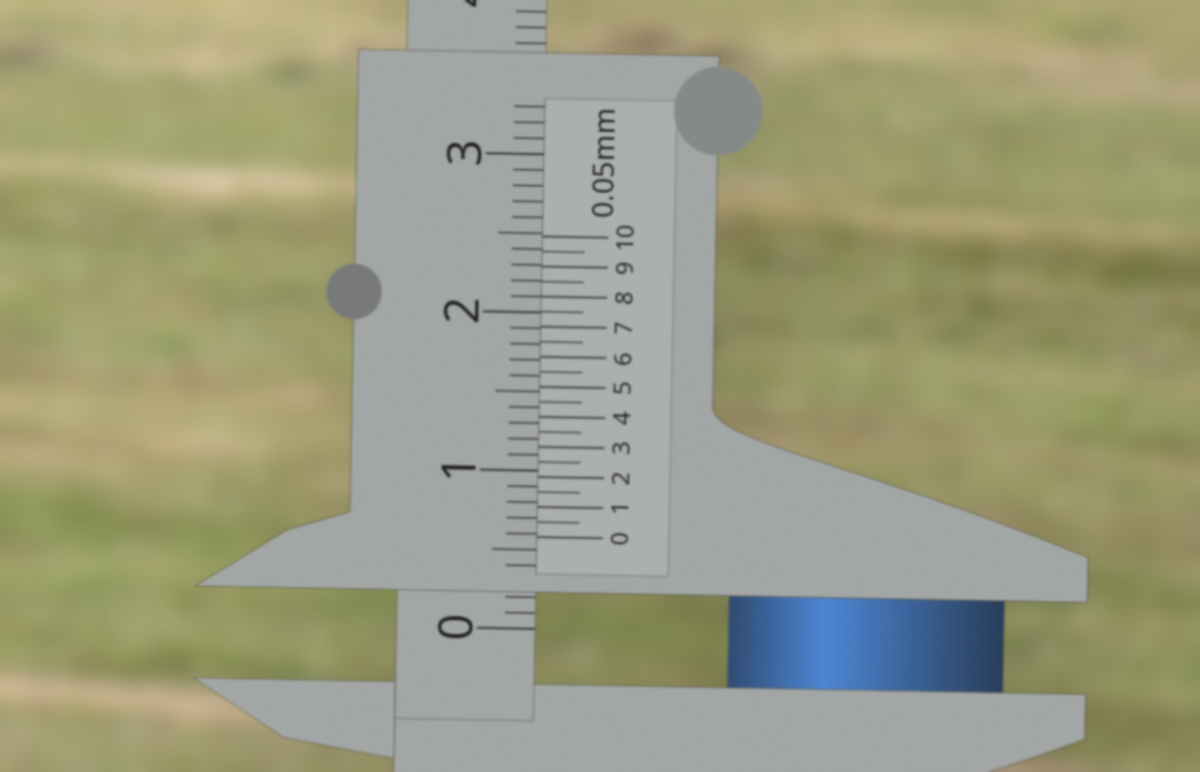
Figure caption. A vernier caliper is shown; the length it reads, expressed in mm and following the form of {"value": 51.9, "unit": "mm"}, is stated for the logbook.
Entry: {"value": 5.8, "unit": "mm"}
